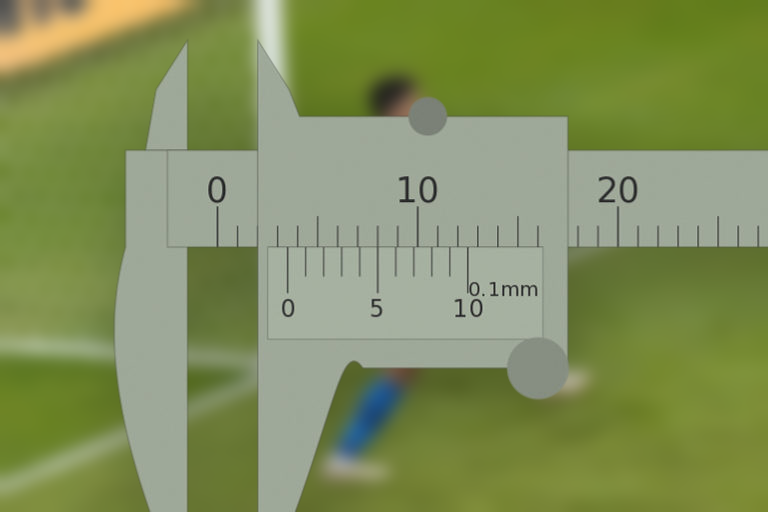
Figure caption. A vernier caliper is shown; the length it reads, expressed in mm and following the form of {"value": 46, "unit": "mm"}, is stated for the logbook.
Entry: {"value": 3.5, "unit": "mm"}
